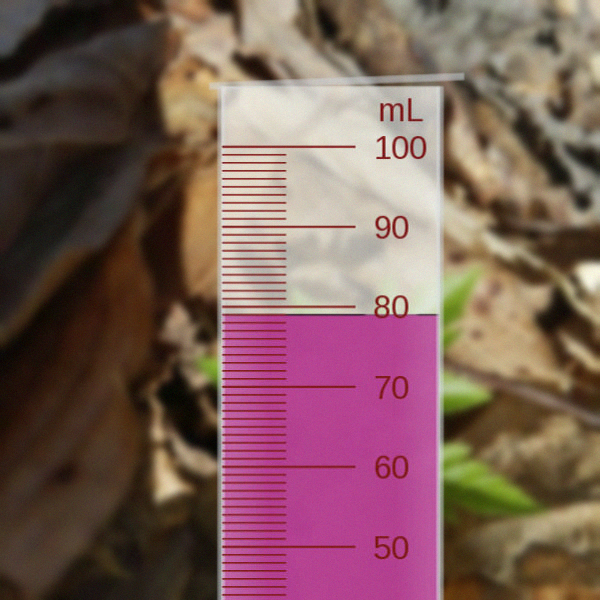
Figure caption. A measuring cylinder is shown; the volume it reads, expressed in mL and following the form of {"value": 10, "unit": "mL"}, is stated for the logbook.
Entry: {"value": 79, "unit": "mL"}
